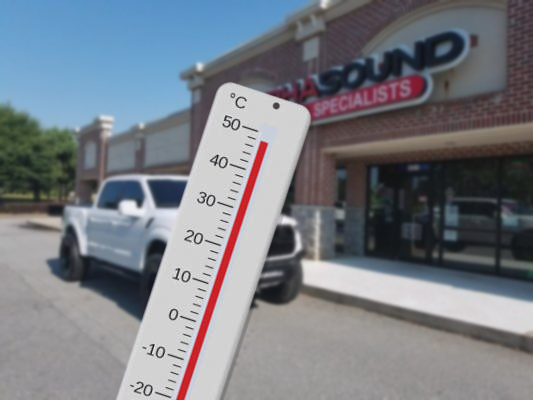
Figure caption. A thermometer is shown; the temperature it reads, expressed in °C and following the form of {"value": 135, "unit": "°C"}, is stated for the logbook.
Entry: {"value": 48, "unit": "°C"}
